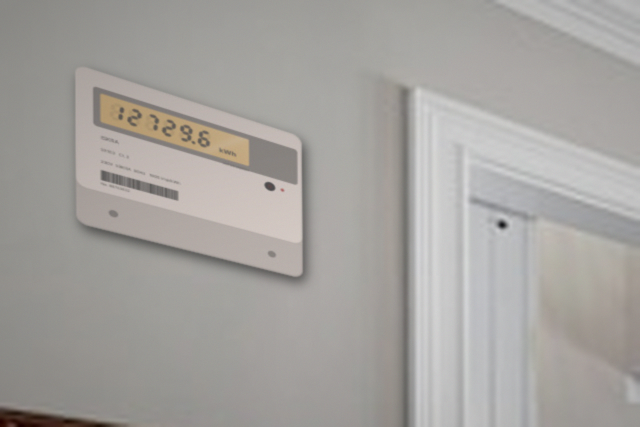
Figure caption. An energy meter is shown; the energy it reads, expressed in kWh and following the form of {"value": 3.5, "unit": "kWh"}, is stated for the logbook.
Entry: {"value": 12729.6, "unit": "kWh"}
